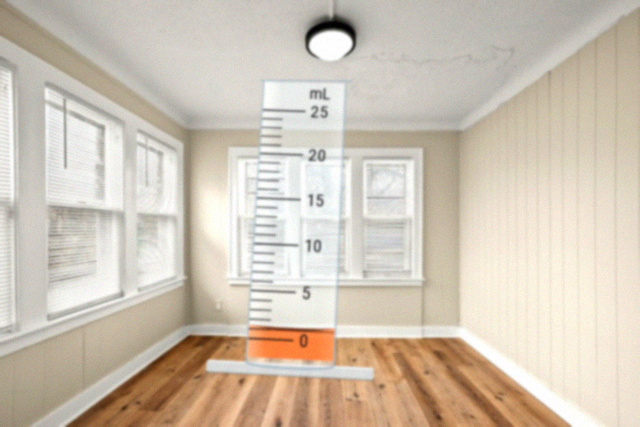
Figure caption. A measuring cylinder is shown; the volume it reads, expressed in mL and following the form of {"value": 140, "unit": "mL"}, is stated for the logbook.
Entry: {"value": 1, "unit": "mL"}
